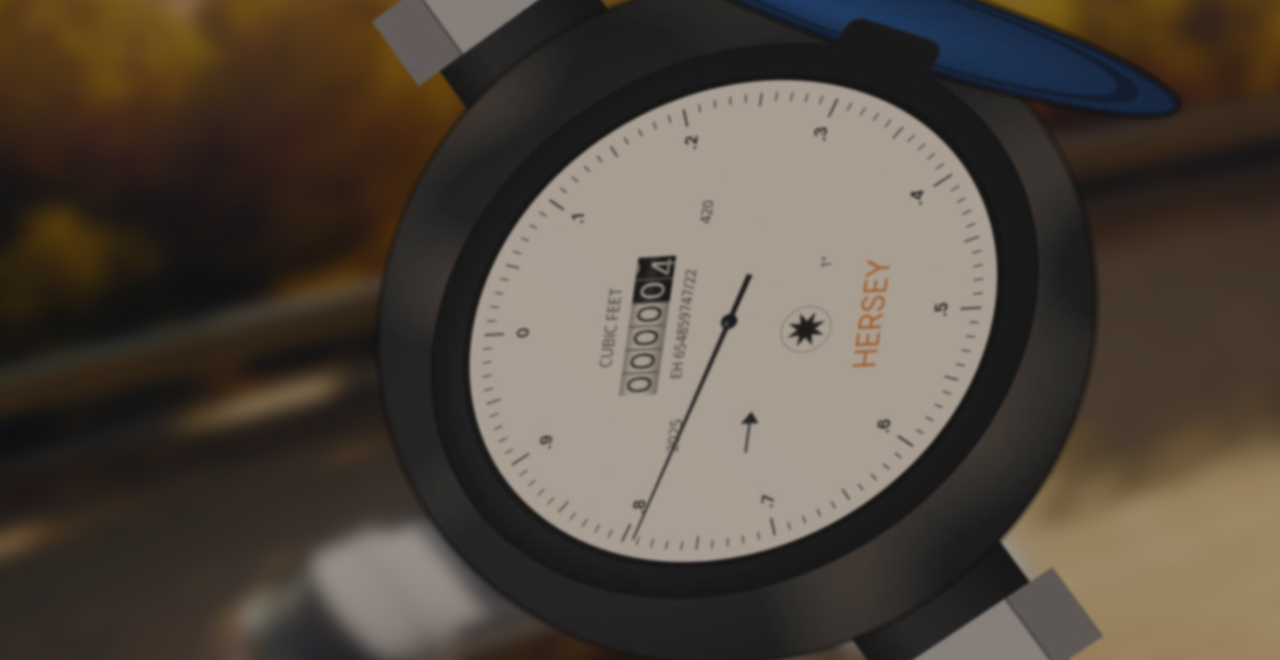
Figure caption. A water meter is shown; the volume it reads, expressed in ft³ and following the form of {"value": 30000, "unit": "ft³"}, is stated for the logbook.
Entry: {"value": 3.79, "unit": "ft³"}
